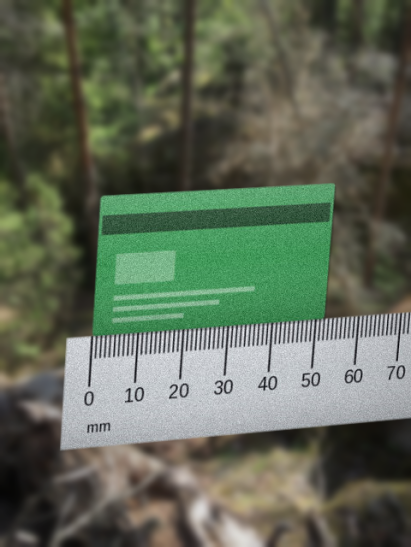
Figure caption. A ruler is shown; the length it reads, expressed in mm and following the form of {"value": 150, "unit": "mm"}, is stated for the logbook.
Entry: {"value": 52, "unit": "mm"}
